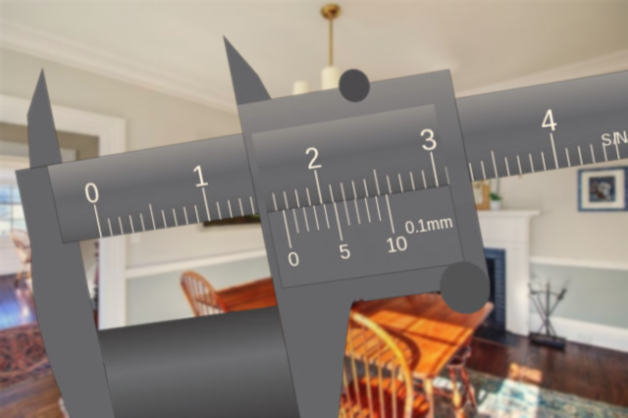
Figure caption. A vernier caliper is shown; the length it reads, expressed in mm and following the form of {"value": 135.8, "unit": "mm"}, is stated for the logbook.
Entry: {"value": 16.6, "unit": "mm"}
